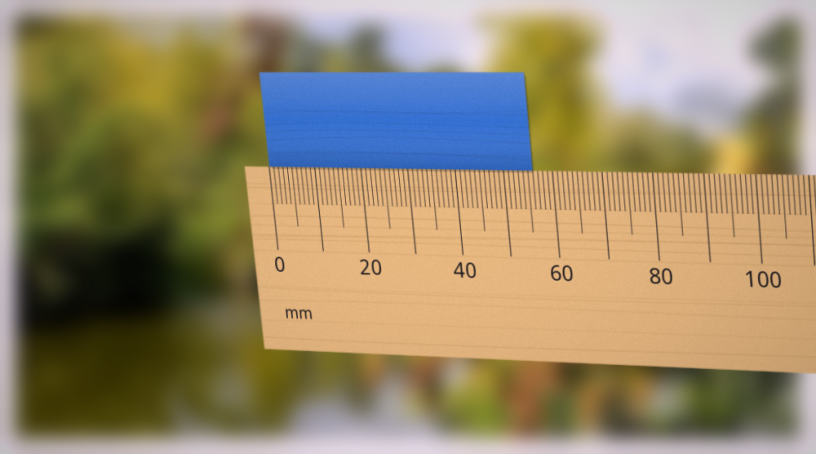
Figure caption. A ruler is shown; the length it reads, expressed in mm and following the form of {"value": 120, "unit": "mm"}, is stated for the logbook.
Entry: {"value": 56, "unit": "mm"}
